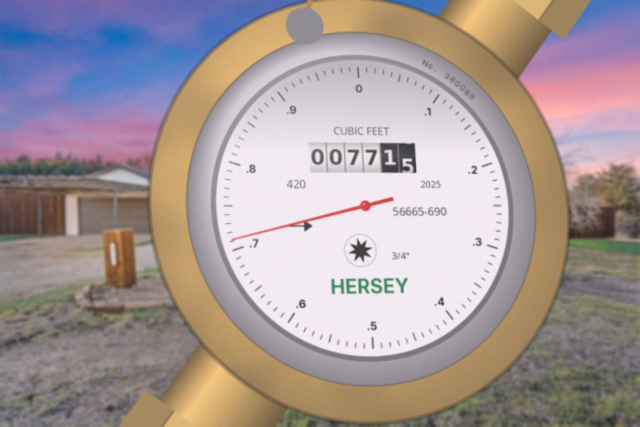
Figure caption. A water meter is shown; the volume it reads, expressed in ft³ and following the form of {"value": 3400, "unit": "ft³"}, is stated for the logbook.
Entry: {"value": 7714.71, "unit": "ft³"}
